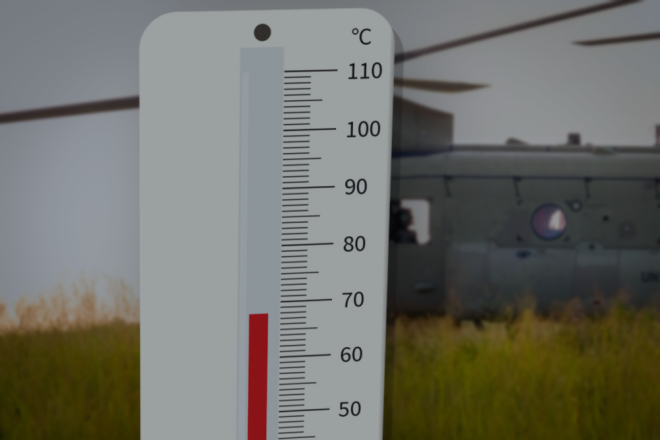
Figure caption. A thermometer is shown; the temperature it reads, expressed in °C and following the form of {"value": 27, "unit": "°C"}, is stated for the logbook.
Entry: {"value": 68, "unit": "°C"}
